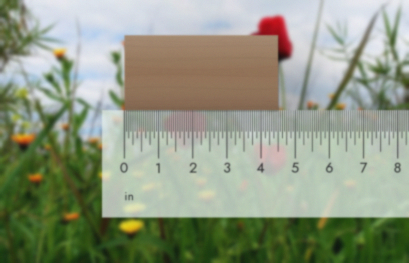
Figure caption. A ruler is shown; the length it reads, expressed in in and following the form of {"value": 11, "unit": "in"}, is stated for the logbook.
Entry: {"value": 4.5, "unit": "in"}
